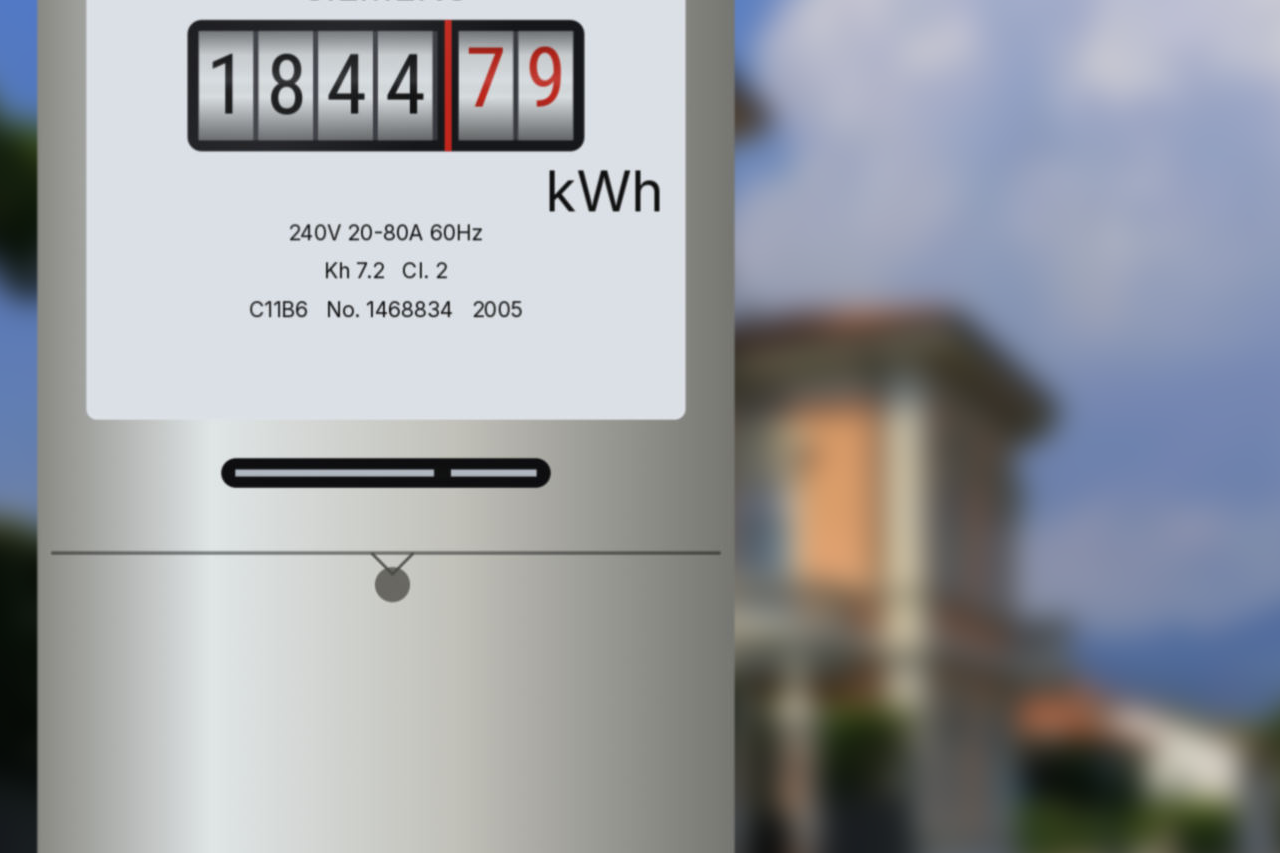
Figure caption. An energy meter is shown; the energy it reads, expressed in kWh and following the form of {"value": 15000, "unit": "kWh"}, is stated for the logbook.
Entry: {"value": 1844.79, "unit": "kWh"}
